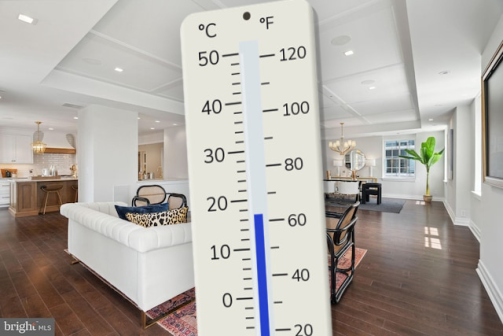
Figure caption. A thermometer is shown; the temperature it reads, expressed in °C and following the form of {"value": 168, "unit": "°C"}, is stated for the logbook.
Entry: {"value": 17, "unit": "°C"}
